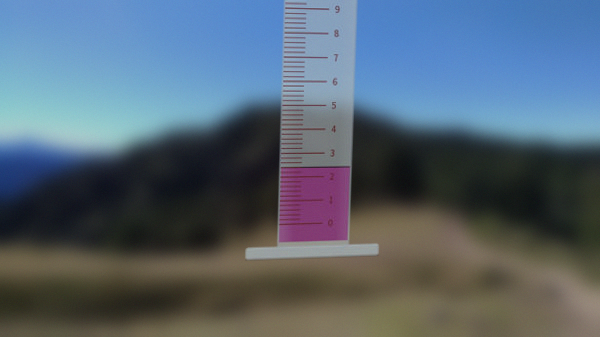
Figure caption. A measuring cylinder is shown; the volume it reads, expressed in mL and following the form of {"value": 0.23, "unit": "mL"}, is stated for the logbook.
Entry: {"value": 2.4, "unit": "mL"}
